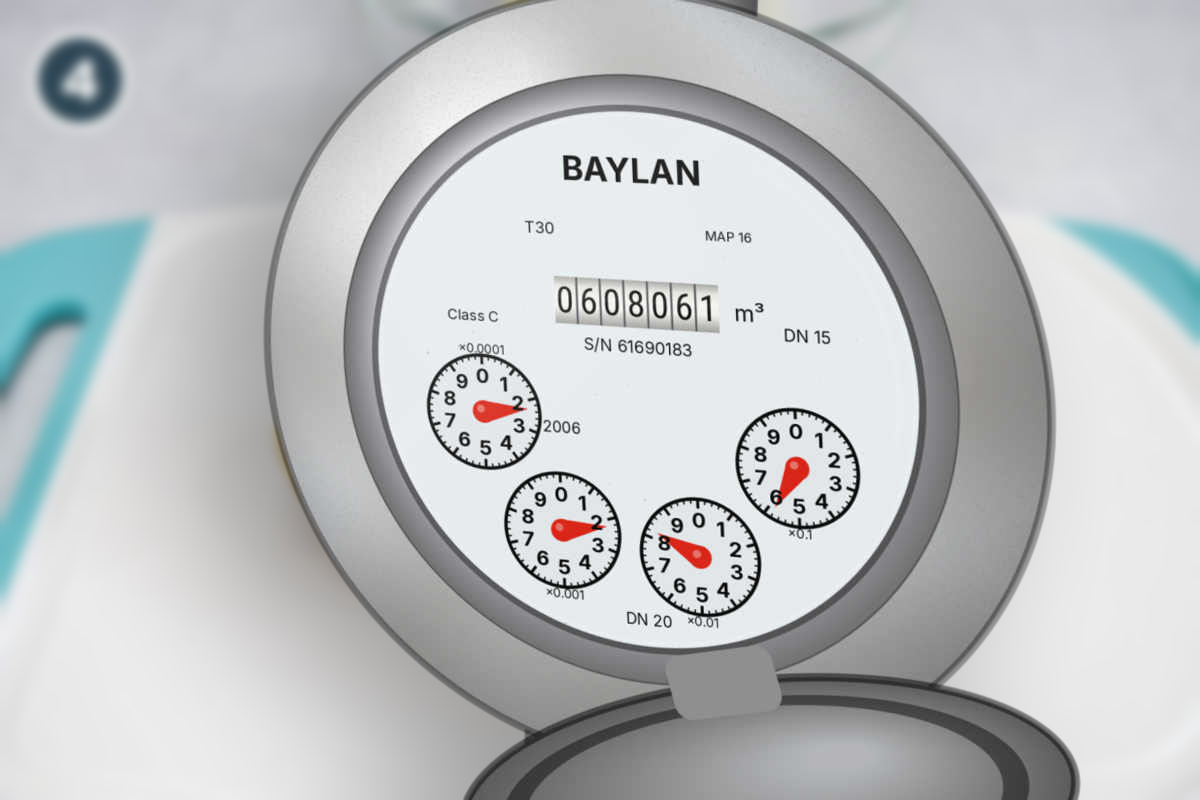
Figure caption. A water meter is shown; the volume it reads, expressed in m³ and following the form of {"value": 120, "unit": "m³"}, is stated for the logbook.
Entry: {"value": 608061.5822, "unit": "m³"}
